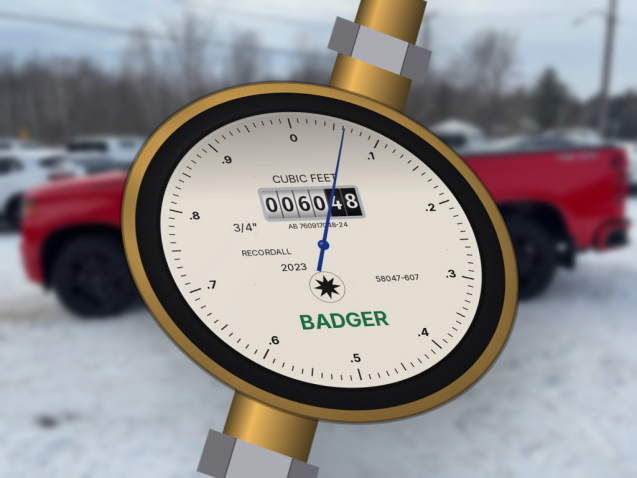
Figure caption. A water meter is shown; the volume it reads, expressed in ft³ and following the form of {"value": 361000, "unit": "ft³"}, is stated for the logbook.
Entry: {"value": 6048.06, "unit": "ft³"}
